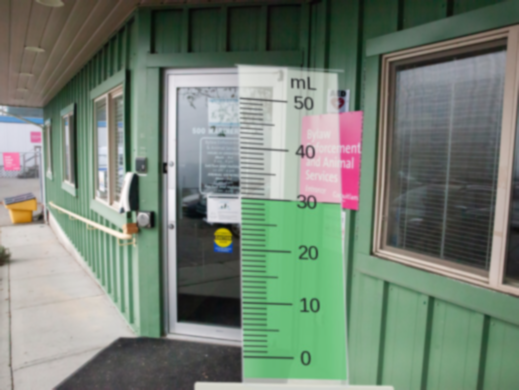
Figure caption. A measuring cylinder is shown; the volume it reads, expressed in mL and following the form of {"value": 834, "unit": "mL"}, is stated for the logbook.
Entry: {"value": 30, "unit": "mL"}
